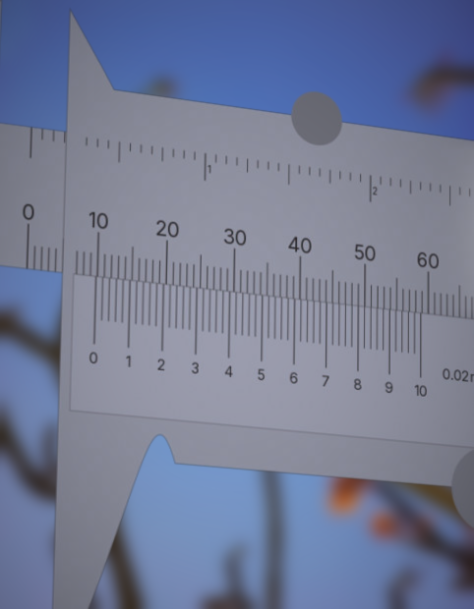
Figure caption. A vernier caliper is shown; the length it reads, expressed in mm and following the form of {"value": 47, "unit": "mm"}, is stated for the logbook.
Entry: {"value": 9.8, "unit": "mm"}
